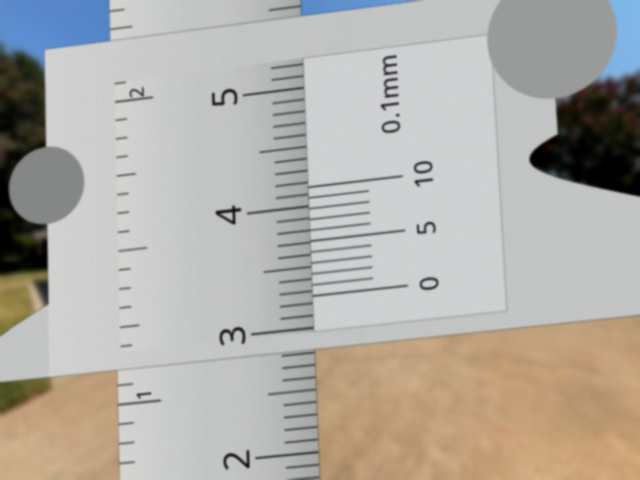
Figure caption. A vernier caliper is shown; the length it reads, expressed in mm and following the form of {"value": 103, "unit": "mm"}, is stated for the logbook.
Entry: {"value": 32.6, "unit": "mm"}
